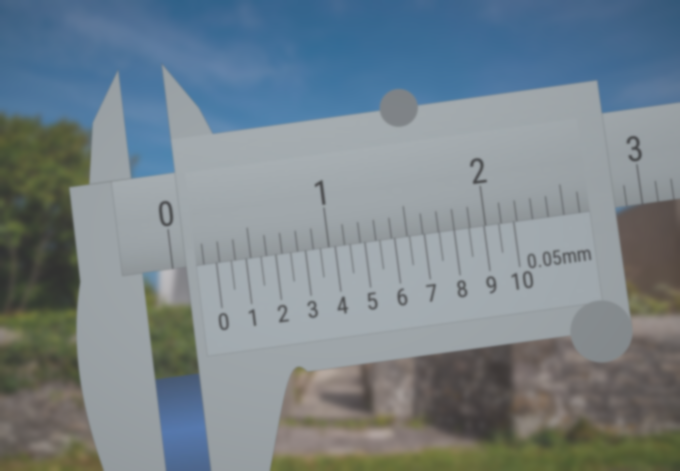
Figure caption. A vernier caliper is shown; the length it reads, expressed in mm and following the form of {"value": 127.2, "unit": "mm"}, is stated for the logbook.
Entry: {"value": 2.8, "unit": "mm"}
